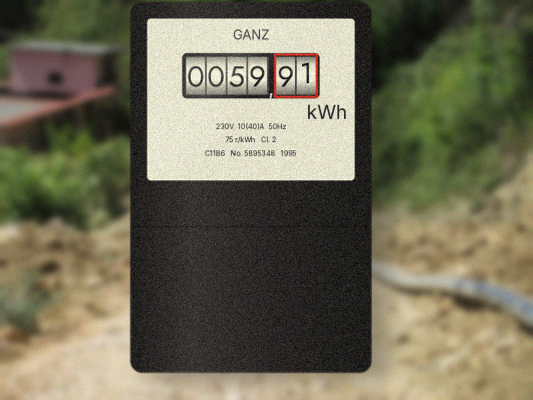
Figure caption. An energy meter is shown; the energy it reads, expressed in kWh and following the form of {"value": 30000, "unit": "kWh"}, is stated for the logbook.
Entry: {"value": 59.91, "unit": "kWh"}
